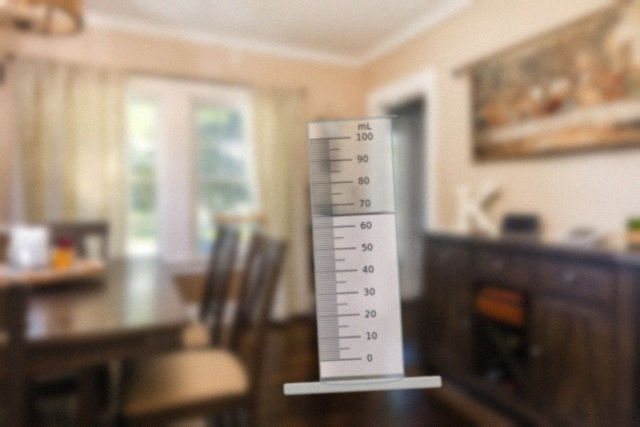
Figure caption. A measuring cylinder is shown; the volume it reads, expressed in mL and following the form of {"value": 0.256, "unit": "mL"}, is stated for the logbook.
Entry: {"value": 65, "unit": "mL"}
